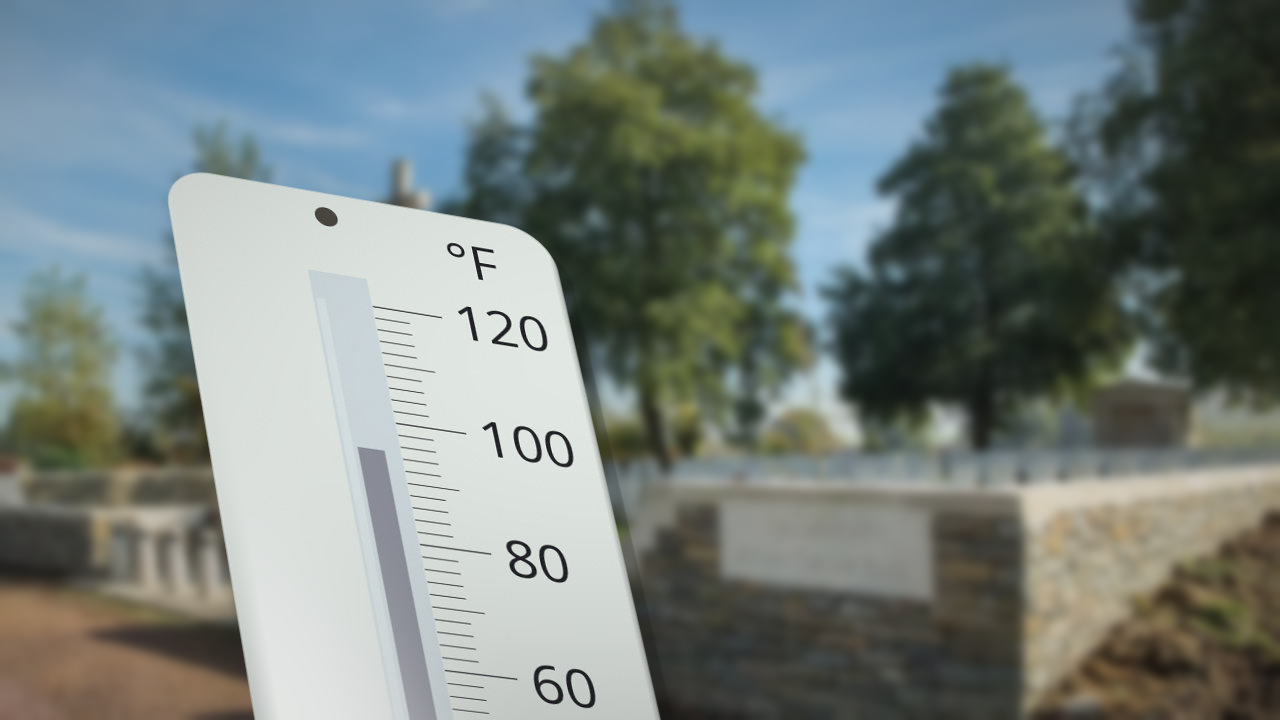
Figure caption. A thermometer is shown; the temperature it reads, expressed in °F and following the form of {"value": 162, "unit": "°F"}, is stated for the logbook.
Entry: {"value": 95, "unit": "°F"}
